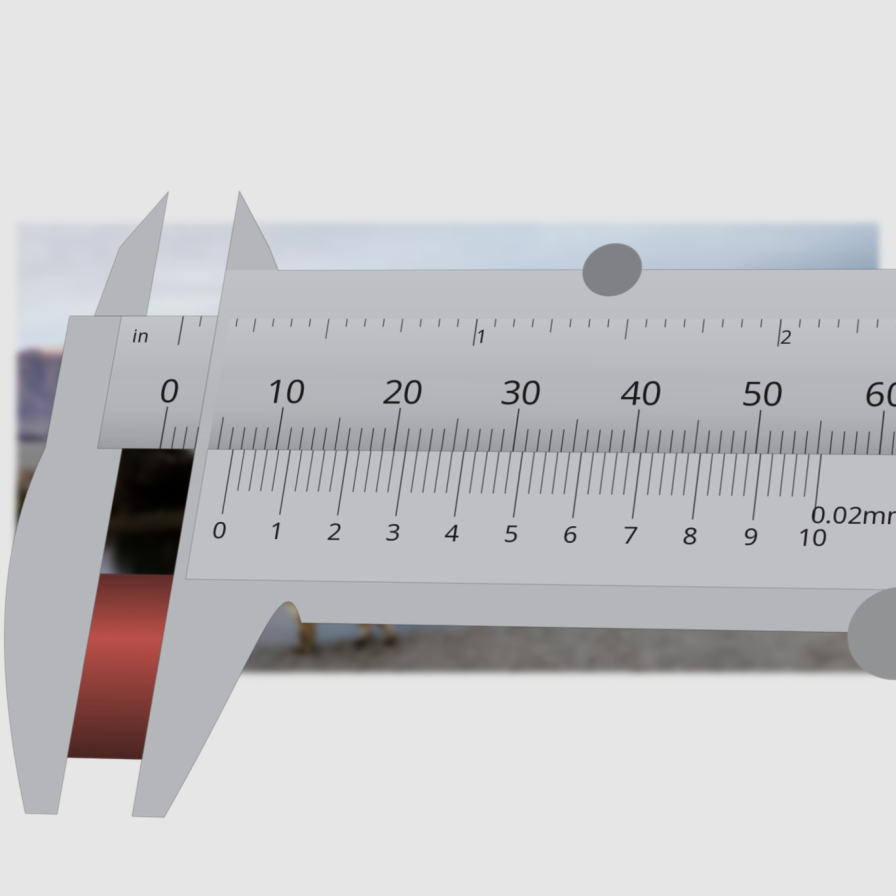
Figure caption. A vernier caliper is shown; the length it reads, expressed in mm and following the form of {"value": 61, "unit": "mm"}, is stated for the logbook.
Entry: {"value": 6.3, "unit": "mm"}
